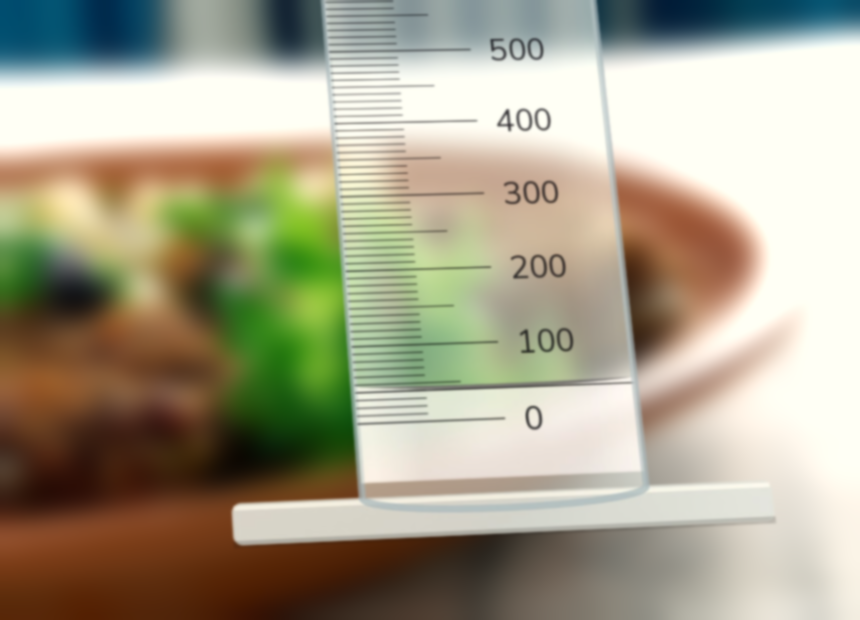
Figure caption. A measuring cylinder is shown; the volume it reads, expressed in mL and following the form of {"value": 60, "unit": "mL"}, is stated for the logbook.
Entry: {"value": 40, "unit": "mL"}
